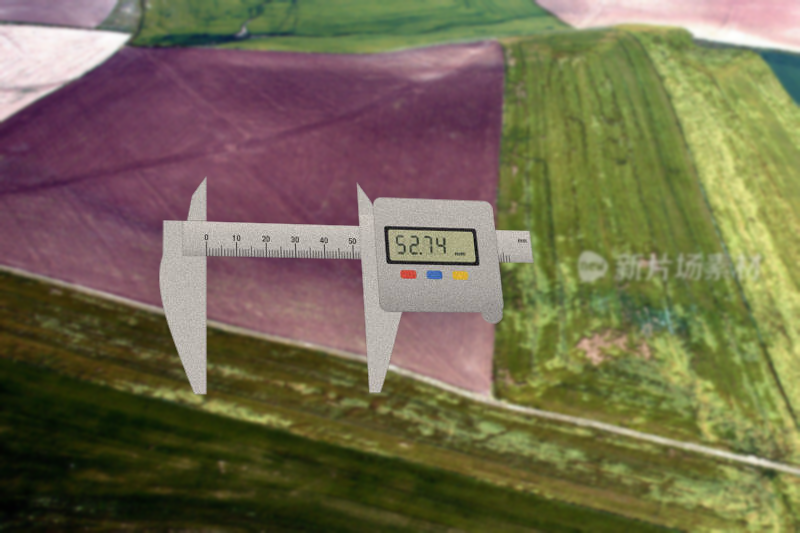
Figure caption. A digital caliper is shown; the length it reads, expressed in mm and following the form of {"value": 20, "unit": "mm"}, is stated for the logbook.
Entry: {"value": 52.74, "unit": "mm"}
